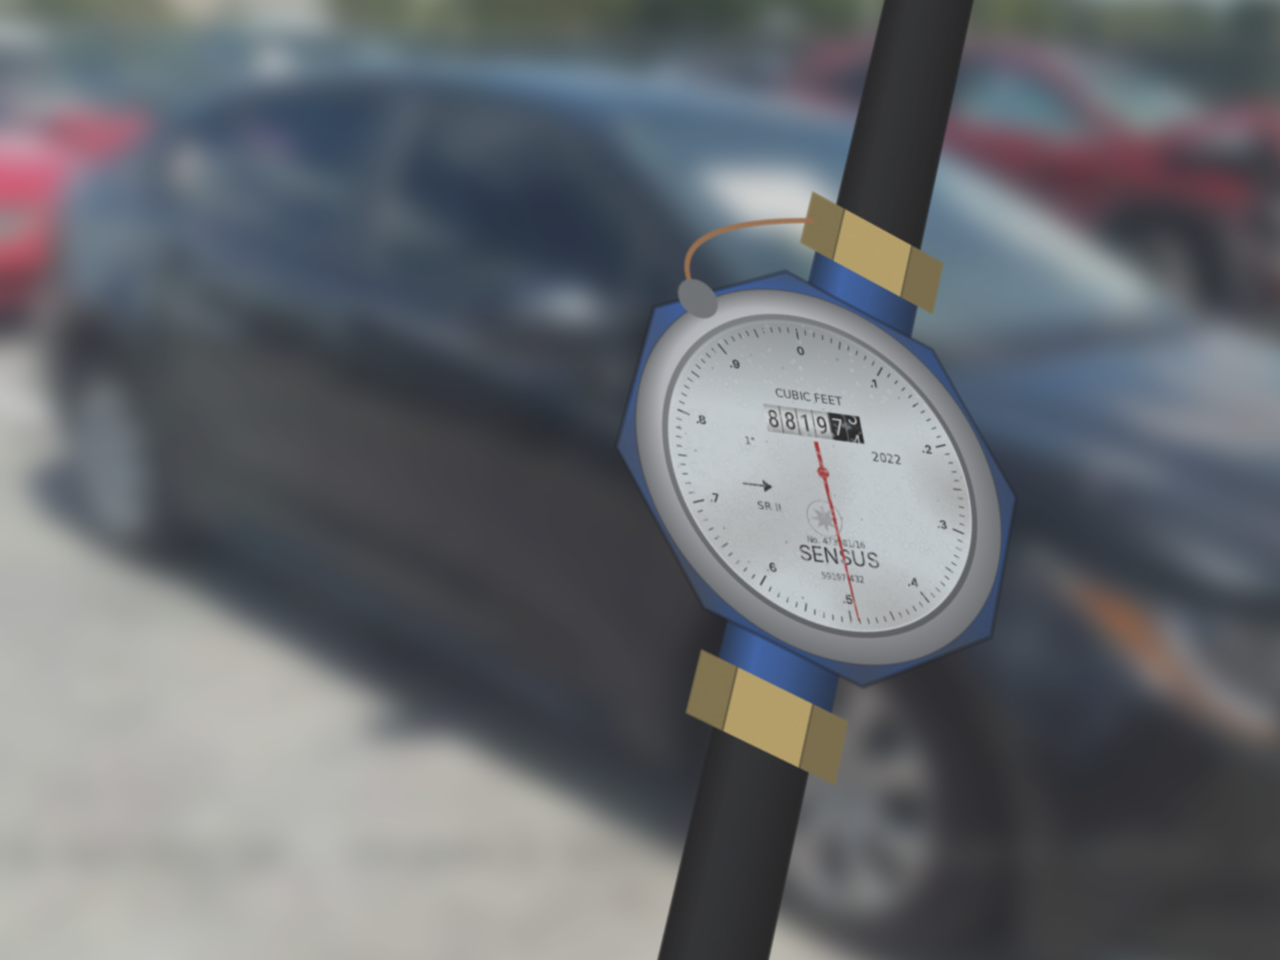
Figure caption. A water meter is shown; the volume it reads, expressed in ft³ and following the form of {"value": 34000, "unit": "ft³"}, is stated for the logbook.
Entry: {"value": 881973.49, "unit": "ft³"}
